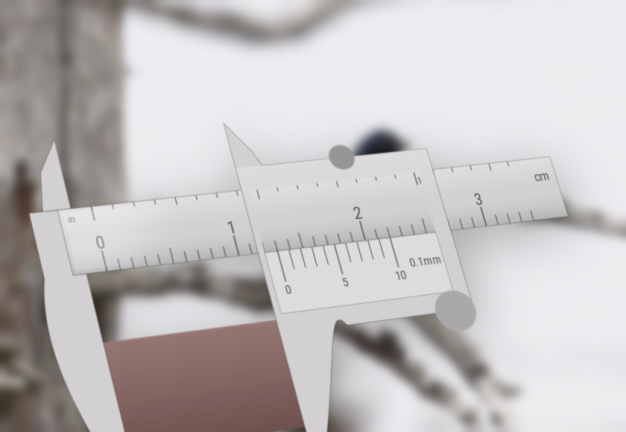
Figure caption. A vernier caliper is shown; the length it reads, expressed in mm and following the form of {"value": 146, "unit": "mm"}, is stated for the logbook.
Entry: {"value": 13.0, "unit": "mm"}
